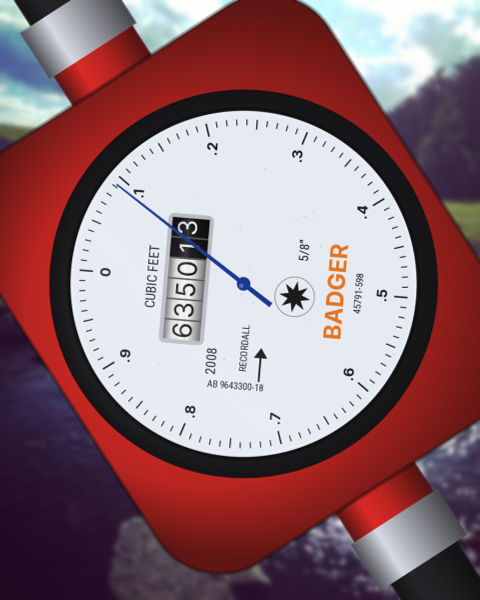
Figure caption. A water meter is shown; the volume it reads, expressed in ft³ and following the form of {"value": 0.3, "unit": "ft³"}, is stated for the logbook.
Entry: {"value": 635013.09, "unit": "ft³"}
